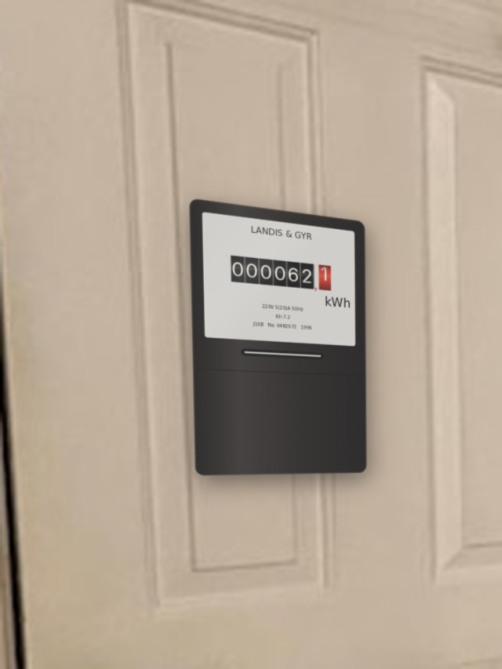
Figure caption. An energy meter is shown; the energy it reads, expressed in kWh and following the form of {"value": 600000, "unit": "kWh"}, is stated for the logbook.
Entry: {"value": 62.1, "unit": "kWh"}
